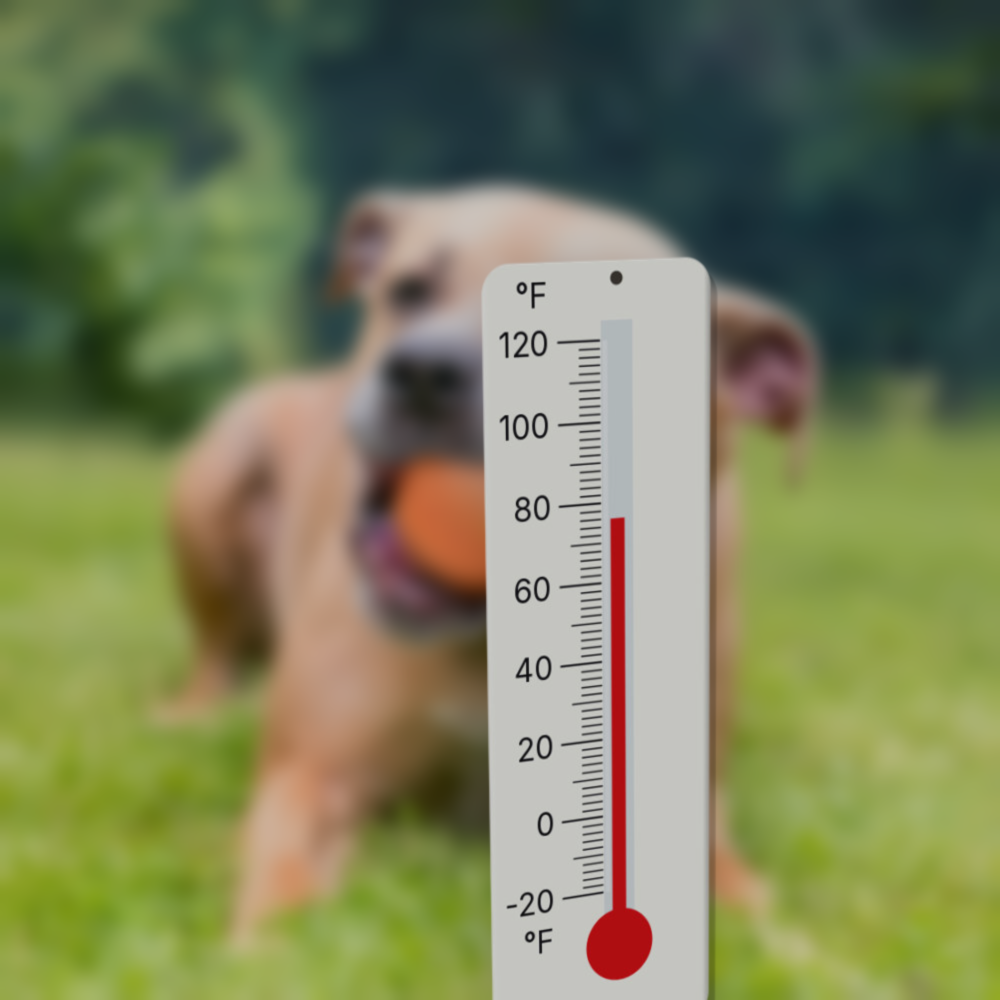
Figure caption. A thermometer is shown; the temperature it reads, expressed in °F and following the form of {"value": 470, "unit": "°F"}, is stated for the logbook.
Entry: {"value": 76, "unit": "°F"}
